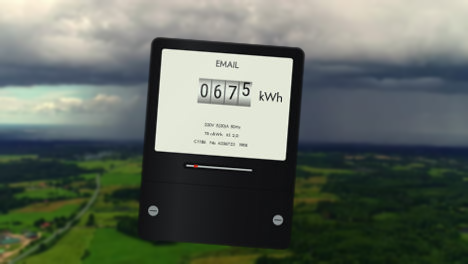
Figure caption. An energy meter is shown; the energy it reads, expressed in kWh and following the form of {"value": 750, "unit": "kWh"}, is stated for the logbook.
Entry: {"value": 675, "unit": "kWh"}
